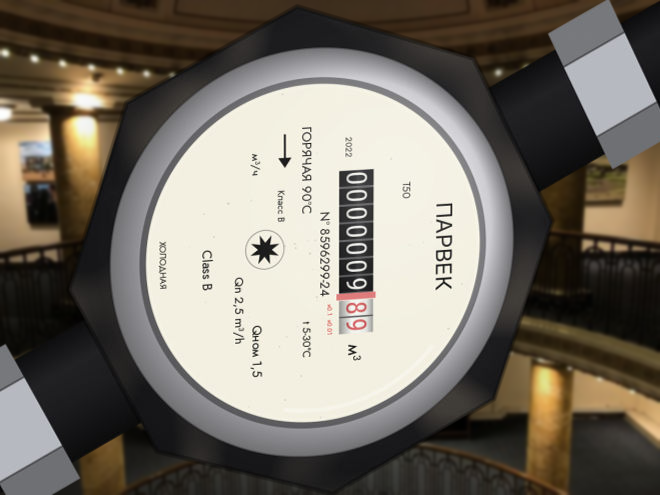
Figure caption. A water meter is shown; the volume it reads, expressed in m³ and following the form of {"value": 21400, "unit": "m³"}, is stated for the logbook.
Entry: {"value": 9.89, "unit": "m³"}
